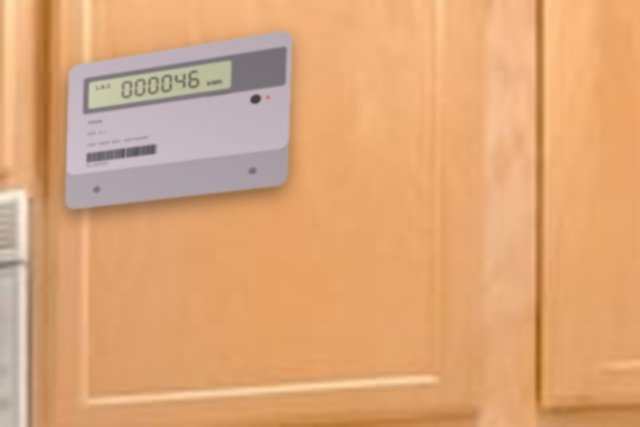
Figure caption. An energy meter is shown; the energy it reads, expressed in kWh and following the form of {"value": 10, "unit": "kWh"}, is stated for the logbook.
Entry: {"value": 46, "unit": "kWh"}
